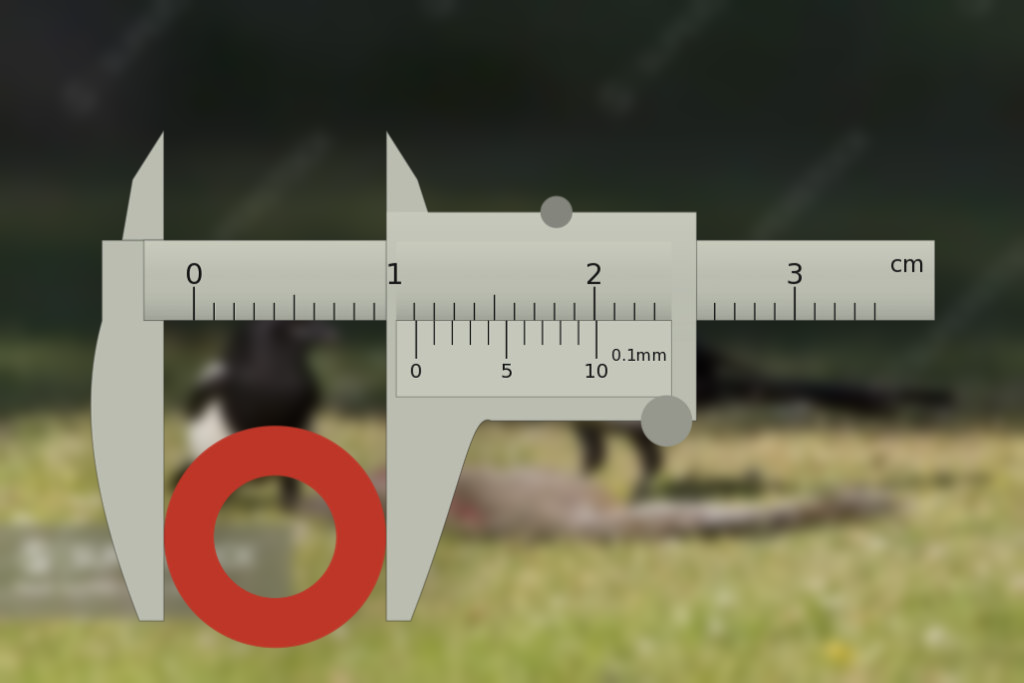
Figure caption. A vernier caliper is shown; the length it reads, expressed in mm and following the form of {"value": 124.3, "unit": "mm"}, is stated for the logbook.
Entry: {"value": 11.1, "unit": "mm"}
